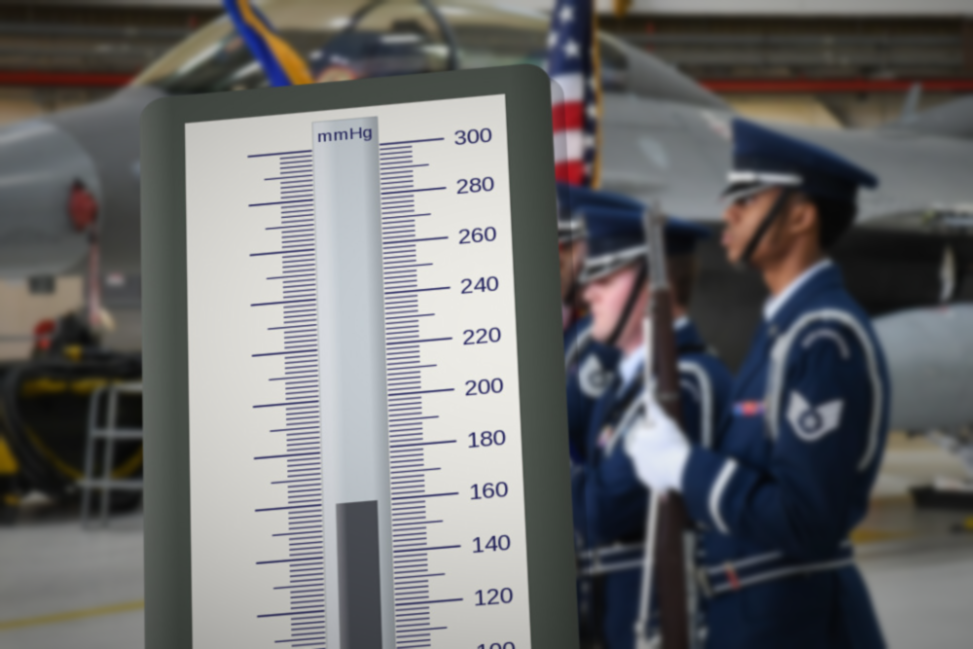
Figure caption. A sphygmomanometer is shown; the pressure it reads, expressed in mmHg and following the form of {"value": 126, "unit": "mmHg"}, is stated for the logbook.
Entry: {"value": 160, "unit": "mmHg"}
